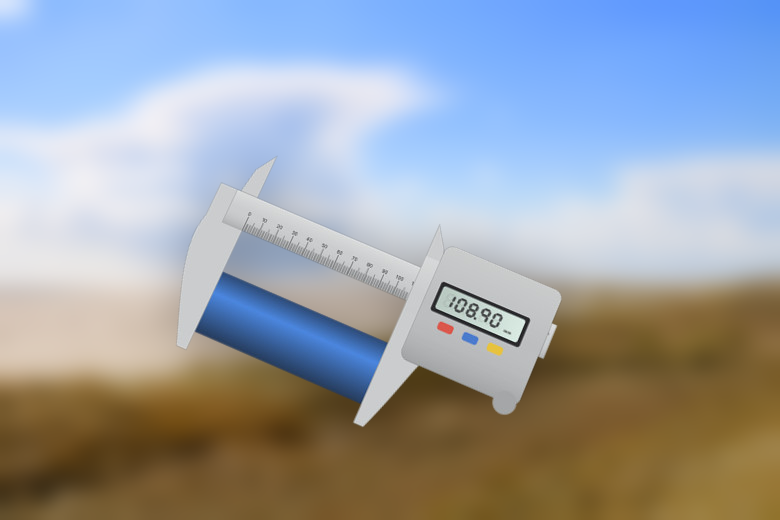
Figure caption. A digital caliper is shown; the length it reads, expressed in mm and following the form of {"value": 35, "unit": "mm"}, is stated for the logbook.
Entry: {"value": 108.90, "unit": "mm"}
